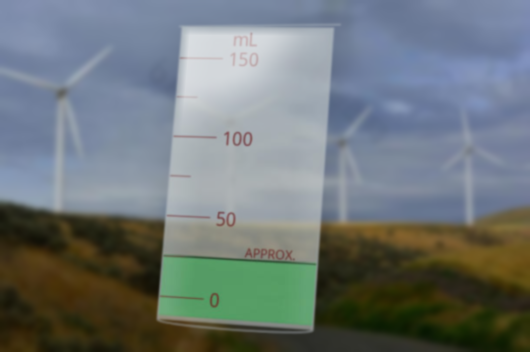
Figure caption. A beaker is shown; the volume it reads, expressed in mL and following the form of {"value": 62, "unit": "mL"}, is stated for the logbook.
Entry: {"value": 25, "unit": "mL"}
